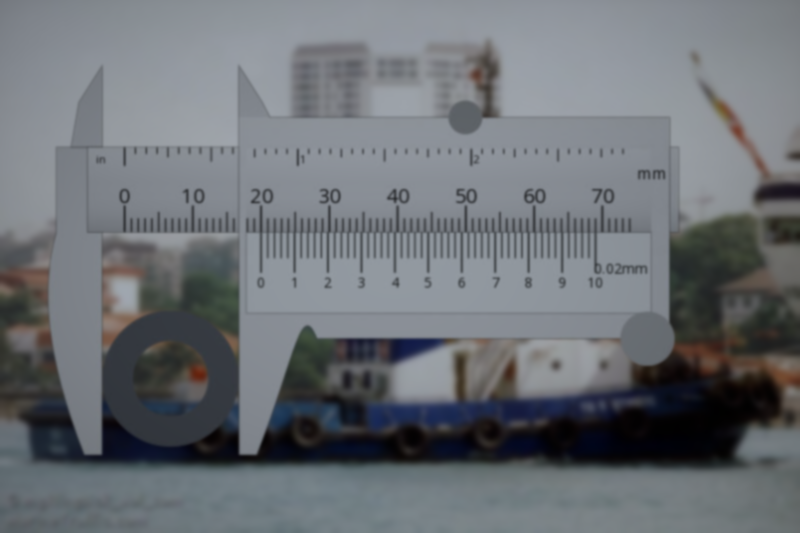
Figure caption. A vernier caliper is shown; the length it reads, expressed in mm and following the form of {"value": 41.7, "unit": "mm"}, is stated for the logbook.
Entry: {"value": 20.0, "unit": "mm"}
